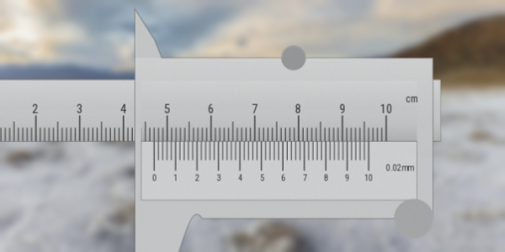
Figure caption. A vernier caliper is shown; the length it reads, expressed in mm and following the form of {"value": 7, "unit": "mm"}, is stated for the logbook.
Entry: {"value": 47.0, "unit": "mm"}
